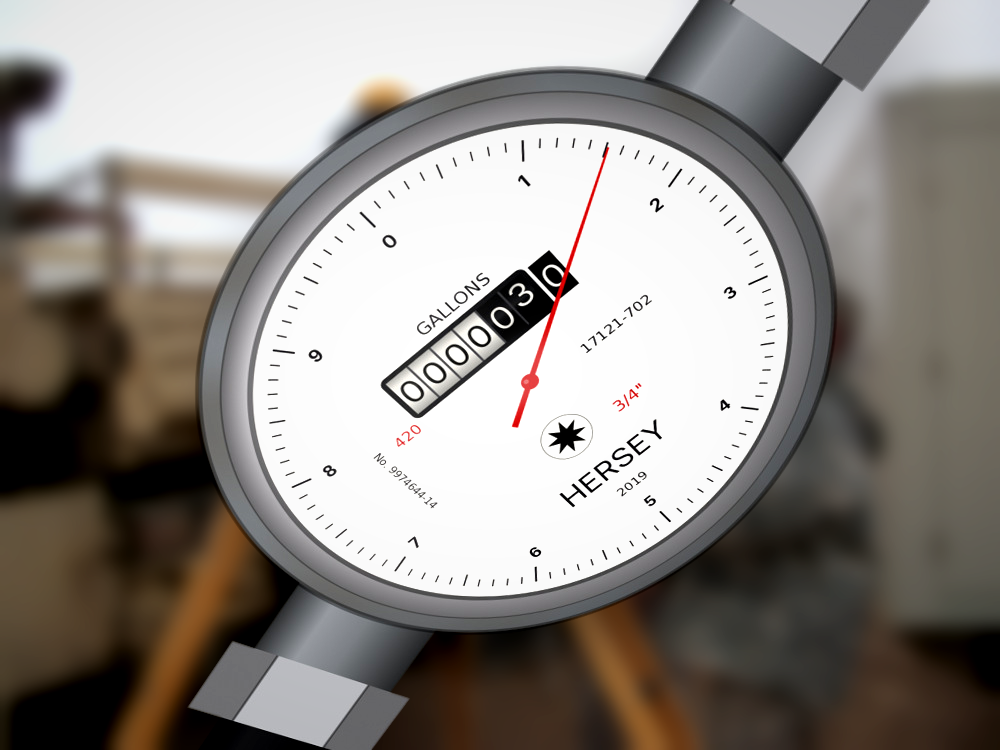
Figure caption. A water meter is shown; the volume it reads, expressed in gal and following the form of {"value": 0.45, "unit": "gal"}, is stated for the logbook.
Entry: {"value": 31.5, "unit": "gal"}
